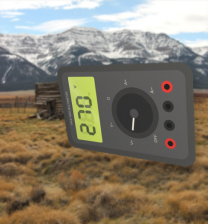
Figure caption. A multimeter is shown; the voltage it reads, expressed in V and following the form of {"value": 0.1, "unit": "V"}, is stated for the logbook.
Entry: {"value": 270, "unit": "V"}
